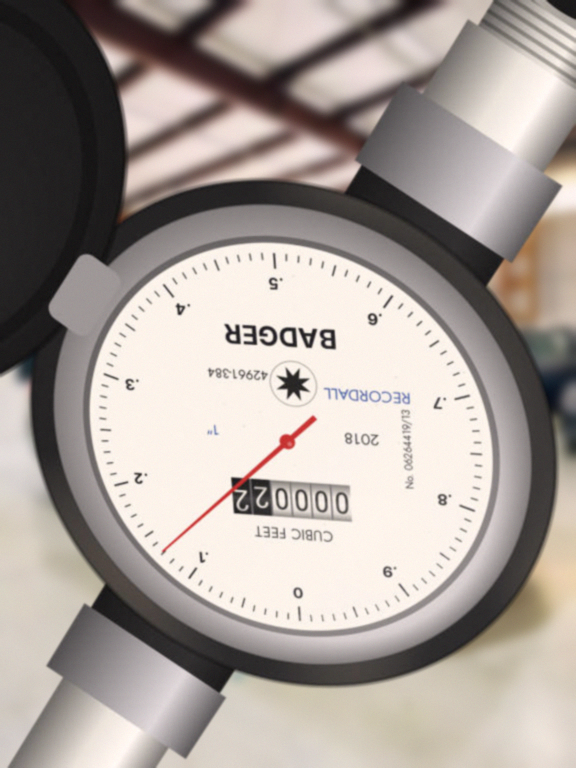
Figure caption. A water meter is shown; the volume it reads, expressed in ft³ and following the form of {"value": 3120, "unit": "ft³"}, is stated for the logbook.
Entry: {"value": 22.13, "unit": "ft³"}
